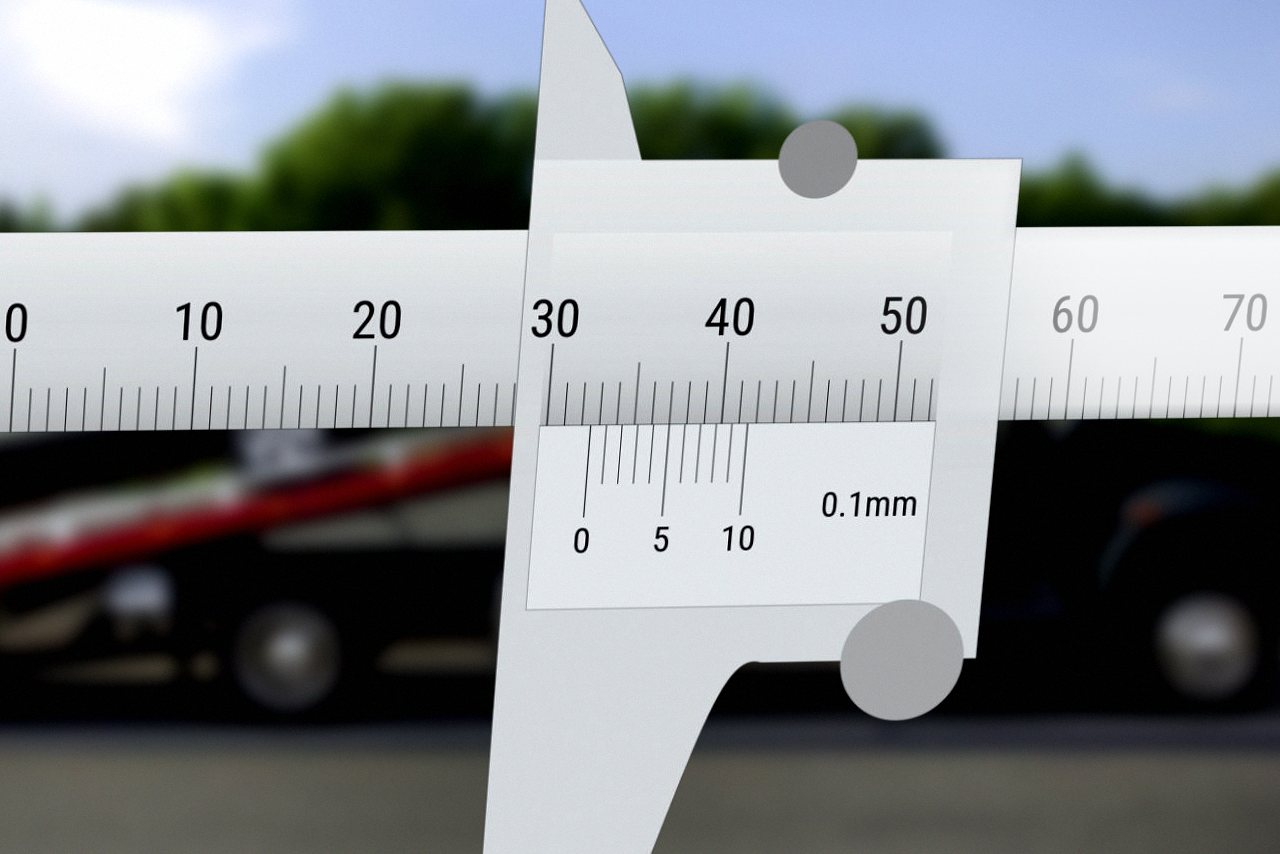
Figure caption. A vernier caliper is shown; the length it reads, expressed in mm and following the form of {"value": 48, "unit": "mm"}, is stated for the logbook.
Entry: {"value": 32.5, "unit": "mm"}
